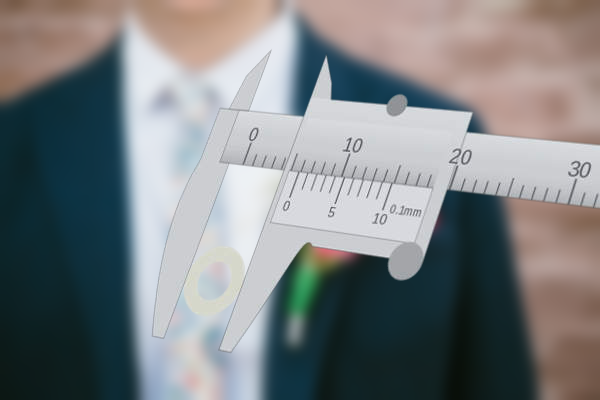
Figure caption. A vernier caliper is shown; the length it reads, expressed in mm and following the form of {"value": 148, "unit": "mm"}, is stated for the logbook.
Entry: {"value": 5.8, "unit": "mm"}
